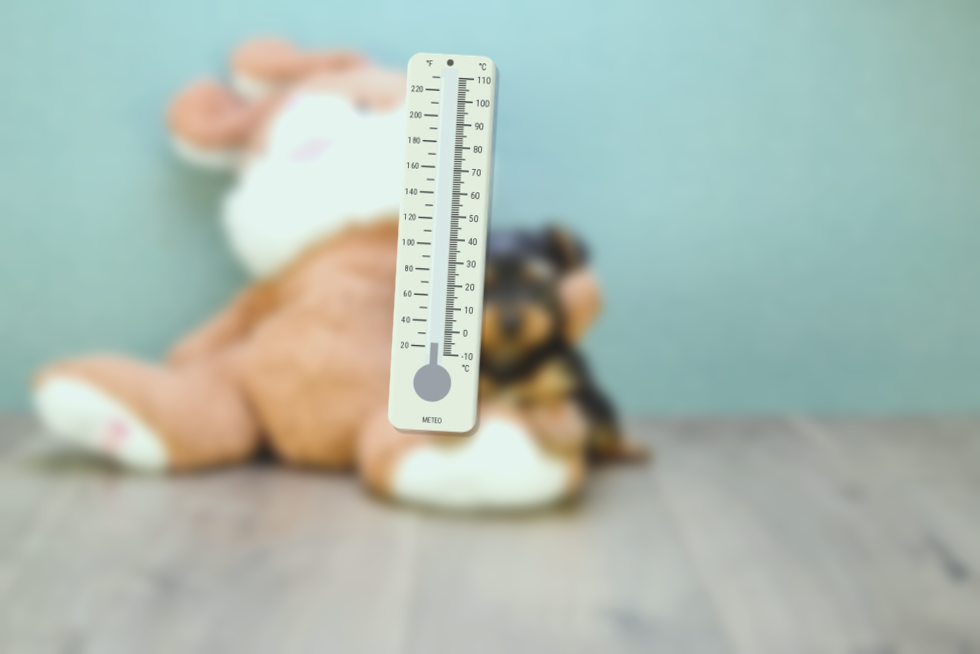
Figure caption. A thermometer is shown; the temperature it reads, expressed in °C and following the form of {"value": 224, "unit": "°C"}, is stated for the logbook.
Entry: {"value": -5, "unit": "°C"}
